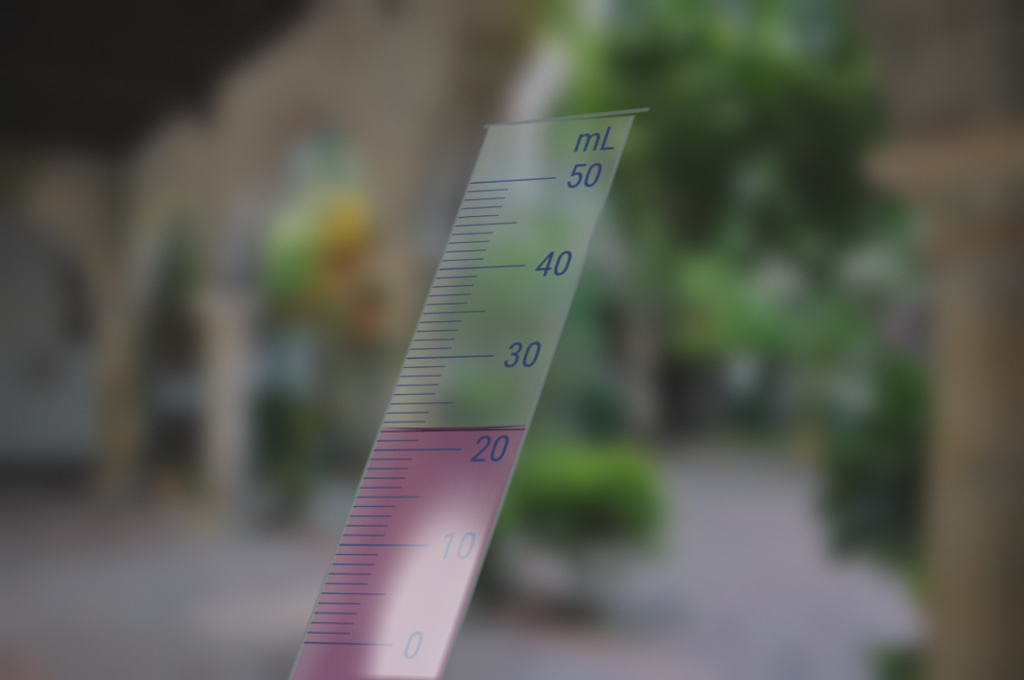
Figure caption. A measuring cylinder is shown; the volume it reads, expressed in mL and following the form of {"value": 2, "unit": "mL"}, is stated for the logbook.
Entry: {"value": 22, "unit": "mL"}
